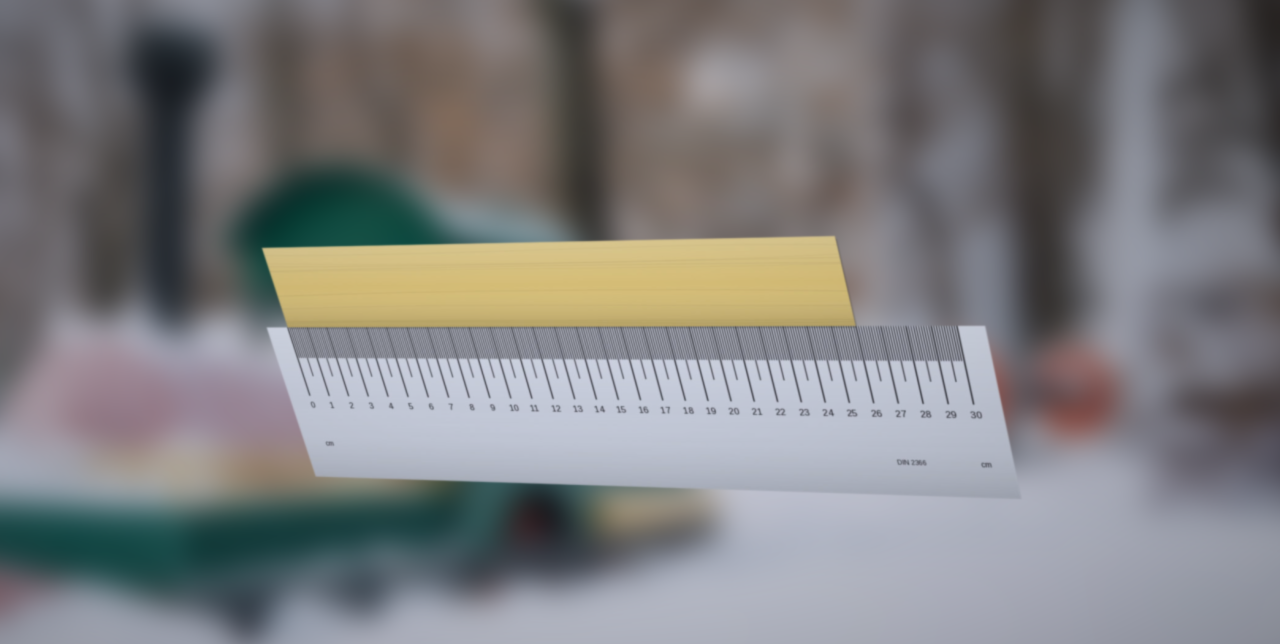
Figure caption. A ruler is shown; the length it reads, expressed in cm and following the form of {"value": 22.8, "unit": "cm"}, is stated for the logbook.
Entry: {"value": 26, "unit": "cm"}
